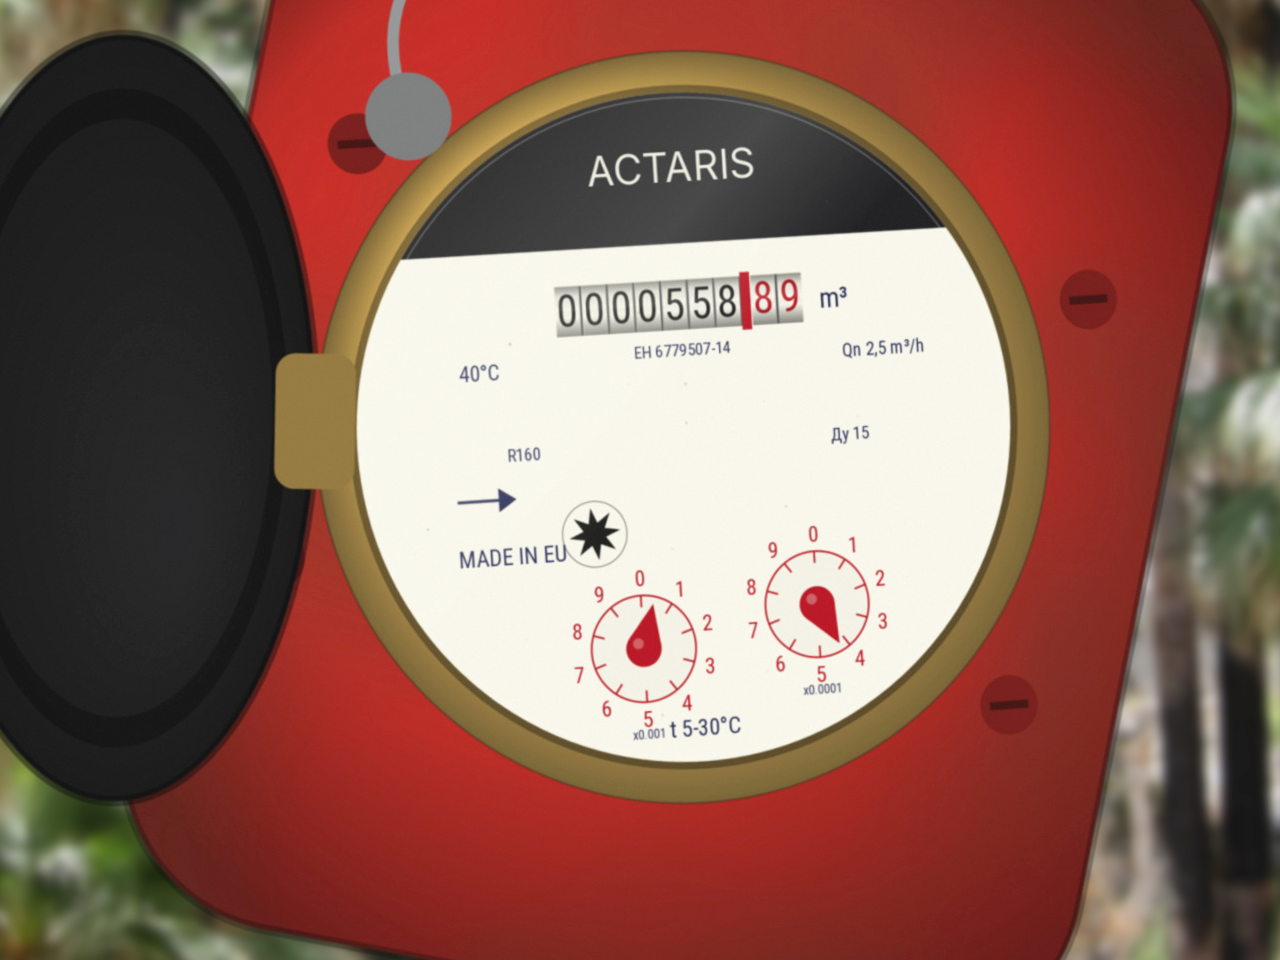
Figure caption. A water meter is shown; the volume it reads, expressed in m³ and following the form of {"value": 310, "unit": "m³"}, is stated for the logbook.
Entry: {"value": 558.8904, "unit": "m³"}
